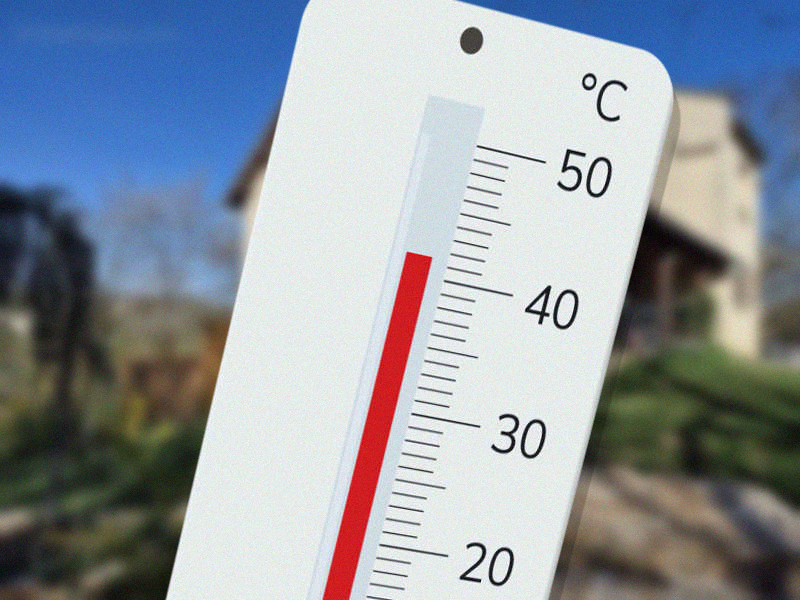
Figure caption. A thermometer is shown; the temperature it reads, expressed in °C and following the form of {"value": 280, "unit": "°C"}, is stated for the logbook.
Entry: {"value": 41.5, "unit": "°C"}
